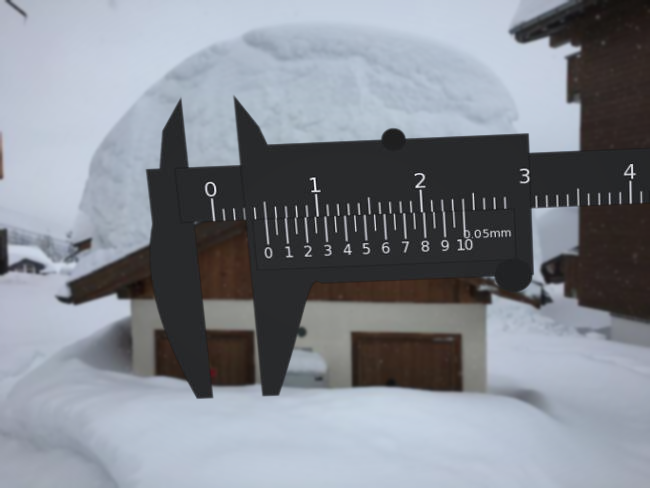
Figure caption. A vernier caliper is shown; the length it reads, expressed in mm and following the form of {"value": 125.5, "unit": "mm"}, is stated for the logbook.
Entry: {"value": 5.0, "unit": "mm"}
